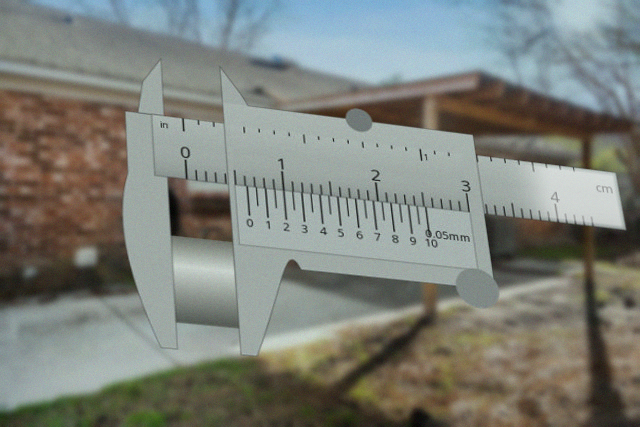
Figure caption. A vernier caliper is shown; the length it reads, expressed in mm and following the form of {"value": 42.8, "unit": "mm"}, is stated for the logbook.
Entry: {"value": 6.2, "unit": "mm"}
